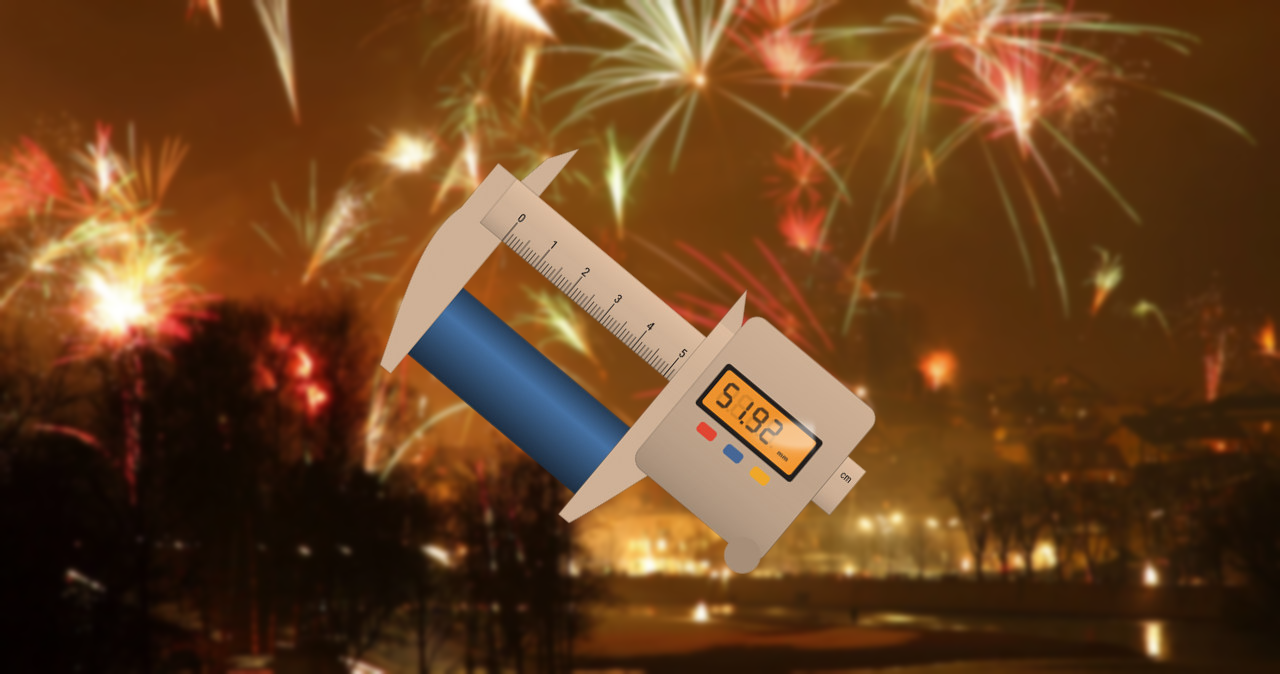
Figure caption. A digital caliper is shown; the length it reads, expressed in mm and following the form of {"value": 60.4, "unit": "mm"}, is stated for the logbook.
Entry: {"value": 51.92, "unit": "mm"}
